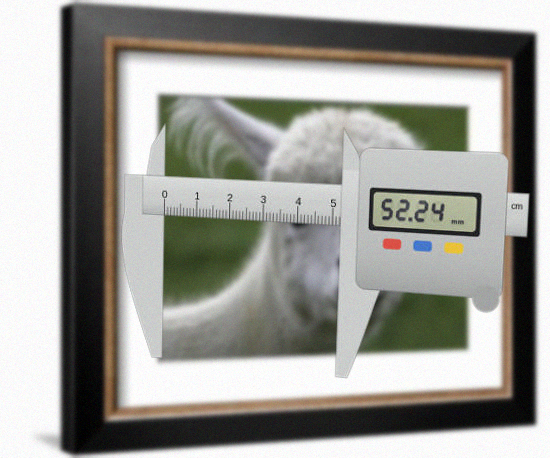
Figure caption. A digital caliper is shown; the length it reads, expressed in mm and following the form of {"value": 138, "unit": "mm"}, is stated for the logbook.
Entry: {"value": 52.24, "unit": "mm"}
